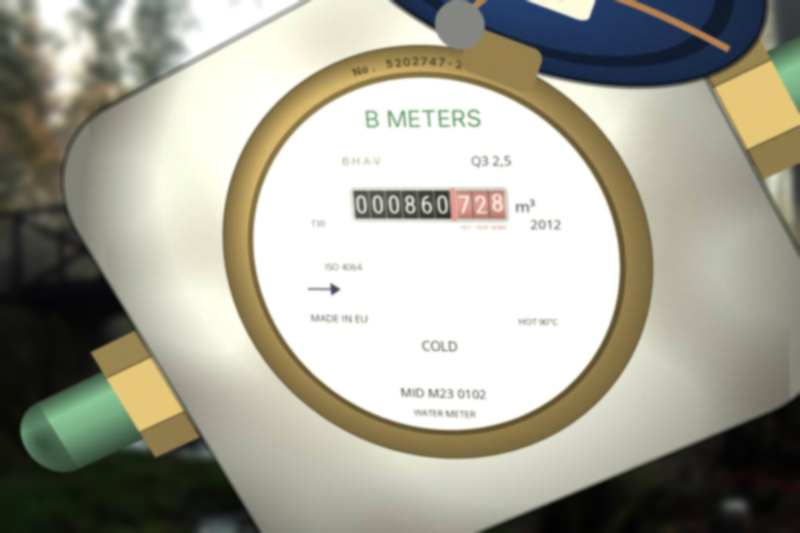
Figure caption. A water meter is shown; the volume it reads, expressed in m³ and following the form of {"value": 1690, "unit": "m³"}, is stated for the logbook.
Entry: {"value": 860.728, "unit": "m³"}
